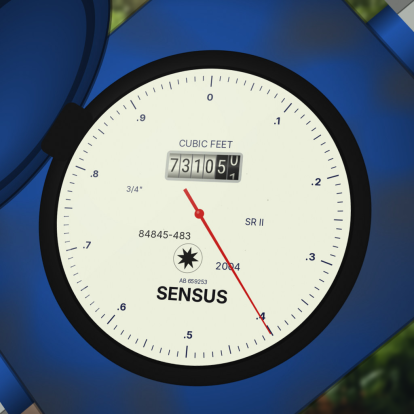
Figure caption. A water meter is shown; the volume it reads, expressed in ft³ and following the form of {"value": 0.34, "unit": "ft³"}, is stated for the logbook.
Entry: {"value": 731050.40, "unit": "ft³"}
